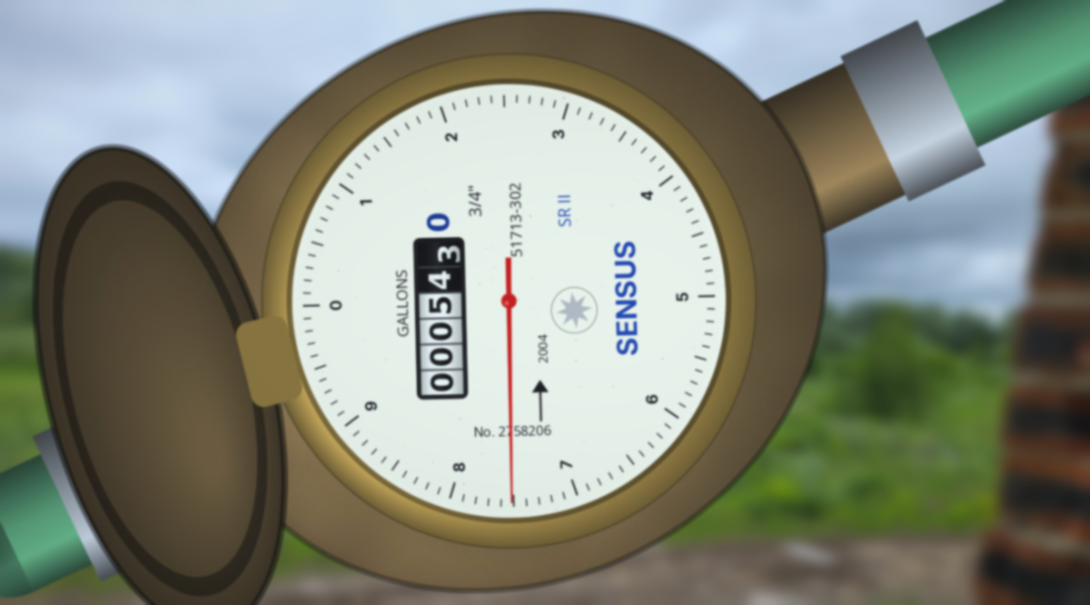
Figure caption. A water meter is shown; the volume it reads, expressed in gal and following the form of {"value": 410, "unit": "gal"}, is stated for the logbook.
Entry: {"value": 5427.5, "unit": "gal"}
